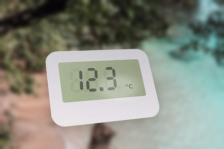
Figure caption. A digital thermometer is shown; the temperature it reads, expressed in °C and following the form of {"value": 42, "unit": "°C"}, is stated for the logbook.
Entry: {"value": 12.3, "unit": "°C"}
